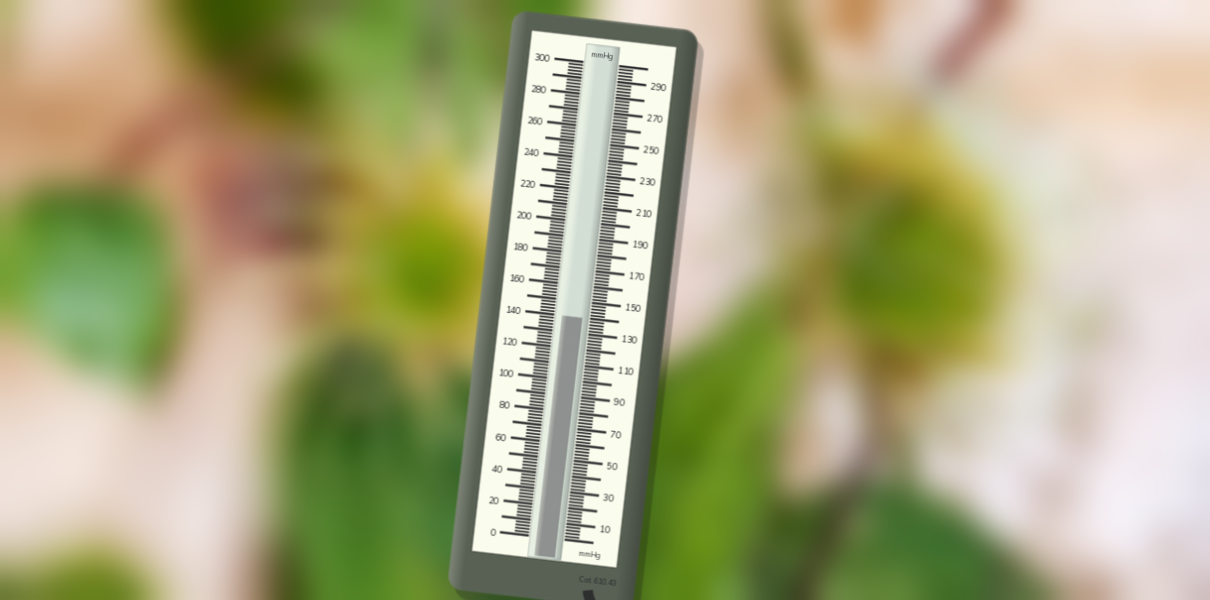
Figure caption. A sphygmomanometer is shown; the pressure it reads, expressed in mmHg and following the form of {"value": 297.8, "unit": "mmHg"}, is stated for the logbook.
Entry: {"value": 140, "unit": "mmHg"}
